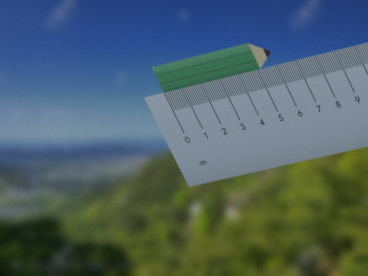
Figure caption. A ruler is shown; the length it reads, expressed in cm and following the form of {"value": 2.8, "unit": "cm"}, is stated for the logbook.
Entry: {"value": 6, "unit": "cm"}
